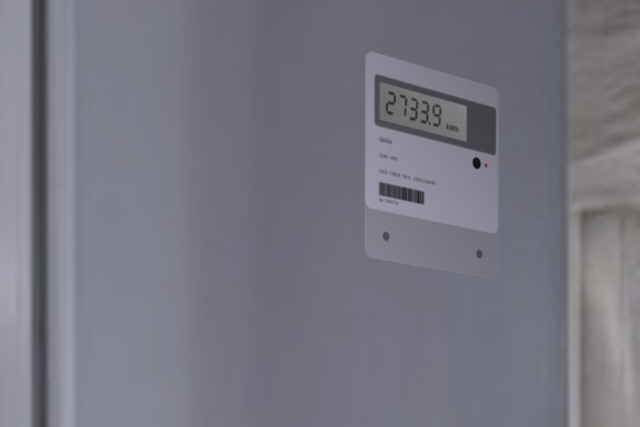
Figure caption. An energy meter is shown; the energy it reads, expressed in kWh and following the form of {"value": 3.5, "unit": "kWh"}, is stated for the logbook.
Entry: {"value": 2733.9, "unit": "kWh"}
